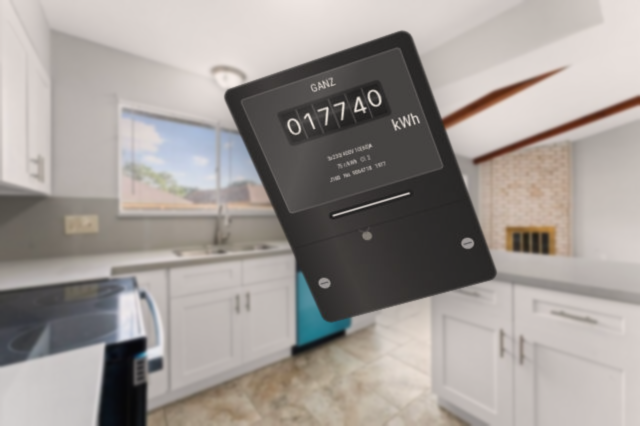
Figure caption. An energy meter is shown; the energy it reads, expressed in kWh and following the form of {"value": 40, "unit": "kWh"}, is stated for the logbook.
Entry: {"value": 17740, "unit": "kWh"}
